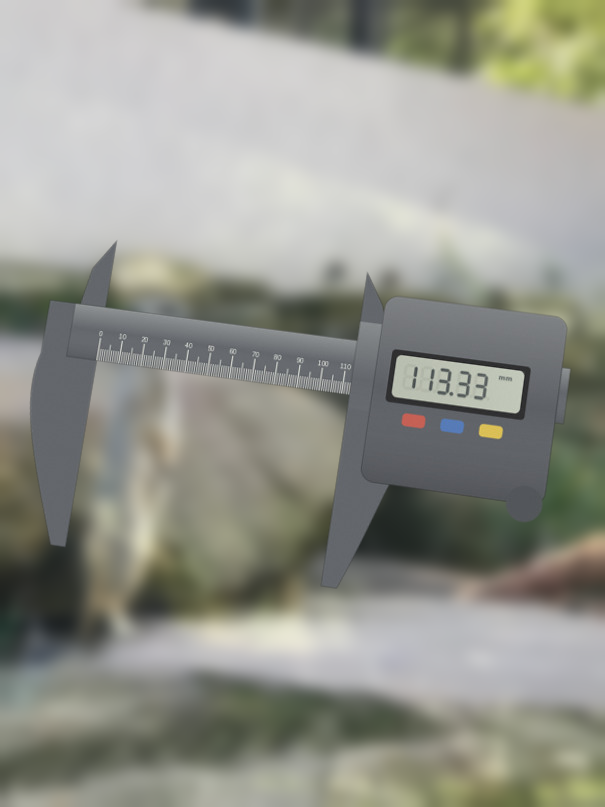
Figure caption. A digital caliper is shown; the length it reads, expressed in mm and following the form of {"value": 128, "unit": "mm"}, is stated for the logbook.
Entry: {"value": 113.33, "unit": "mm"}
